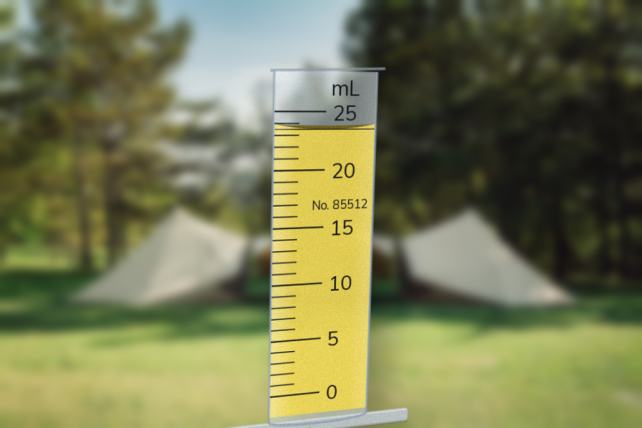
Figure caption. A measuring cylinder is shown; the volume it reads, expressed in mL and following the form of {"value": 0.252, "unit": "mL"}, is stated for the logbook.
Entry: {"value": 23.5, "unit": "mL"}
